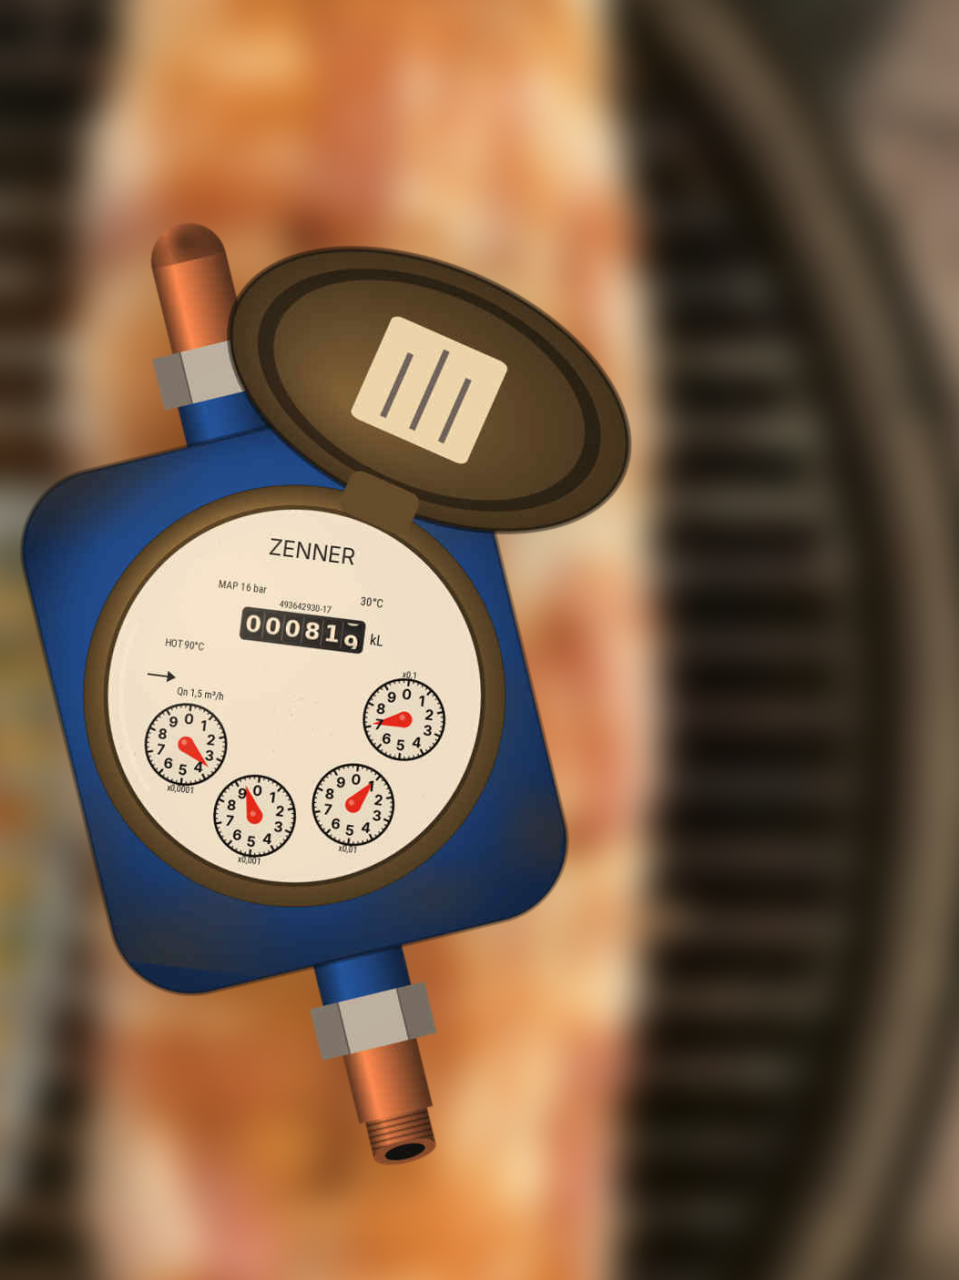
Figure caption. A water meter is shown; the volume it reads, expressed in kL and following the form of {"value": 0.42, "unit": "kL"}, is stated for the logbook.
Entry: {"value": 818.7093, "unit": "kL"}
